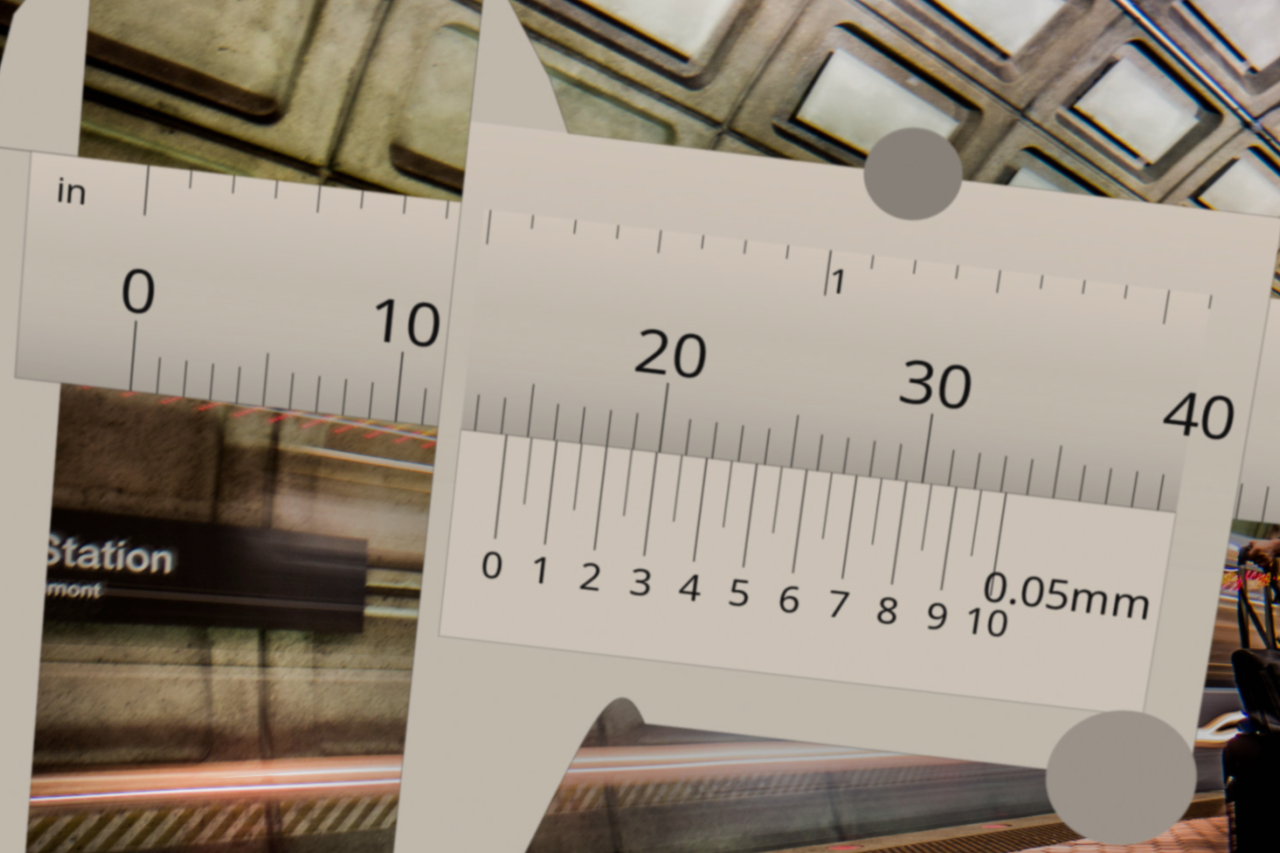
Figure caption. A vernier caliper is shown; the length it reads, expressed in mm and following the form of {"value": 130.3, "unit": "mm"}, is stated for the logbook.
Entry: {"value": 14.2, "unit": "mm"}
